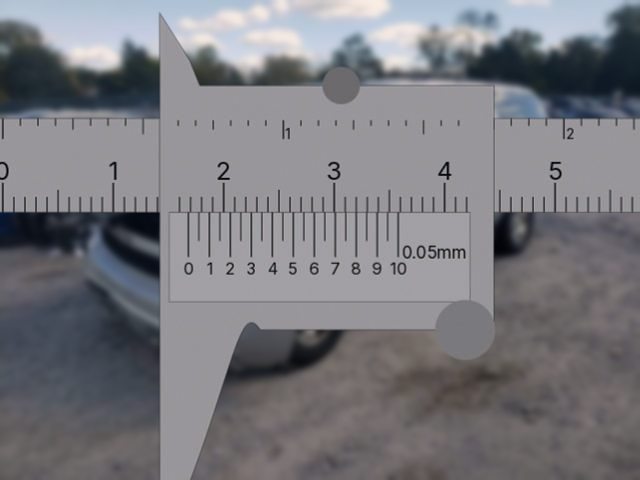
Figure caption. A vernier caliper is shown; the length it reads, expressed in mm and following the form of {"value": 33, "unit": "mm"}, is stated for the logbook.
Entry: {"value": 16.8, "unit": "mm"}
